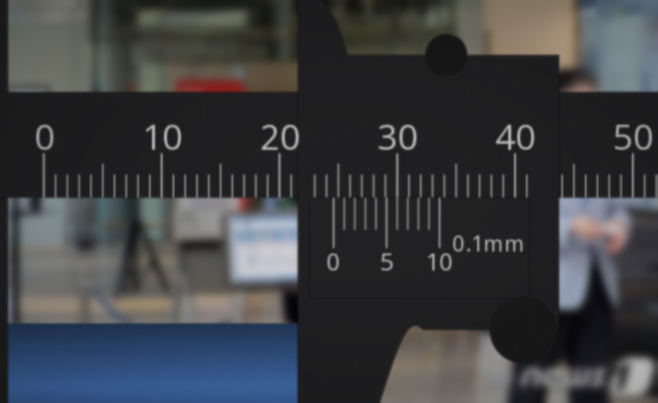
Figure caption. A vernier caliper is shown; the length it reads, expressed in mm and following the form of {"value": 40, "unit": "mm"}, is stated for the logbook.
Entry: {"value": 24.6, "unit": "mm"}
